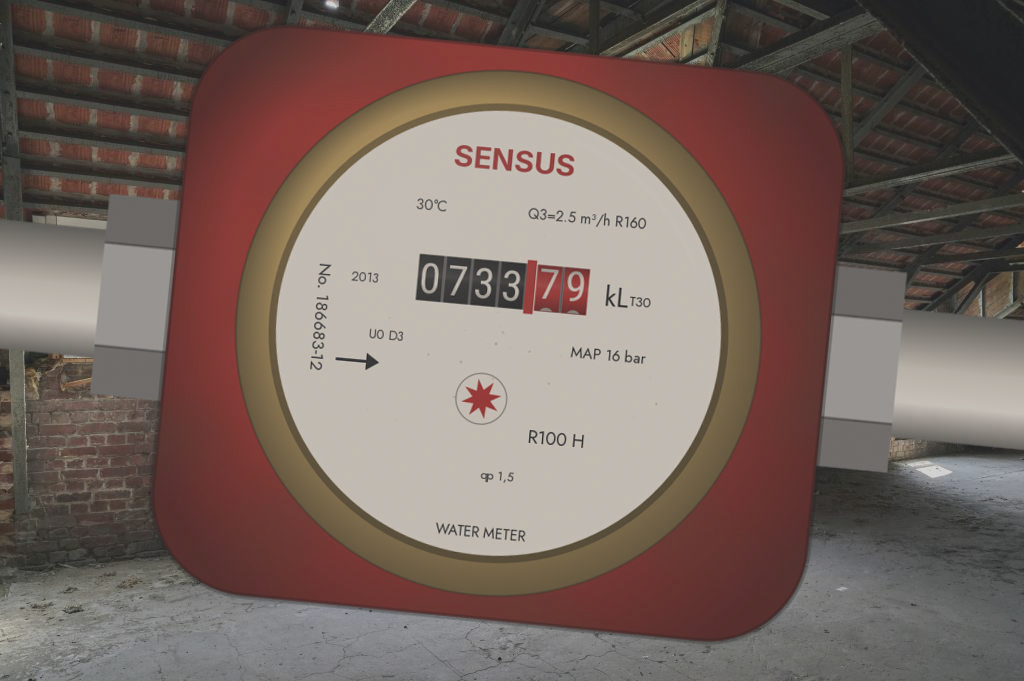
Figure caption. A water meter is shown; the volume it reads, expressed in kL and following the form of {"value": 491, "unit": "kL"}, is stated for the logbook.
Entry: {"value": 733.79, "unit": "kL"}
